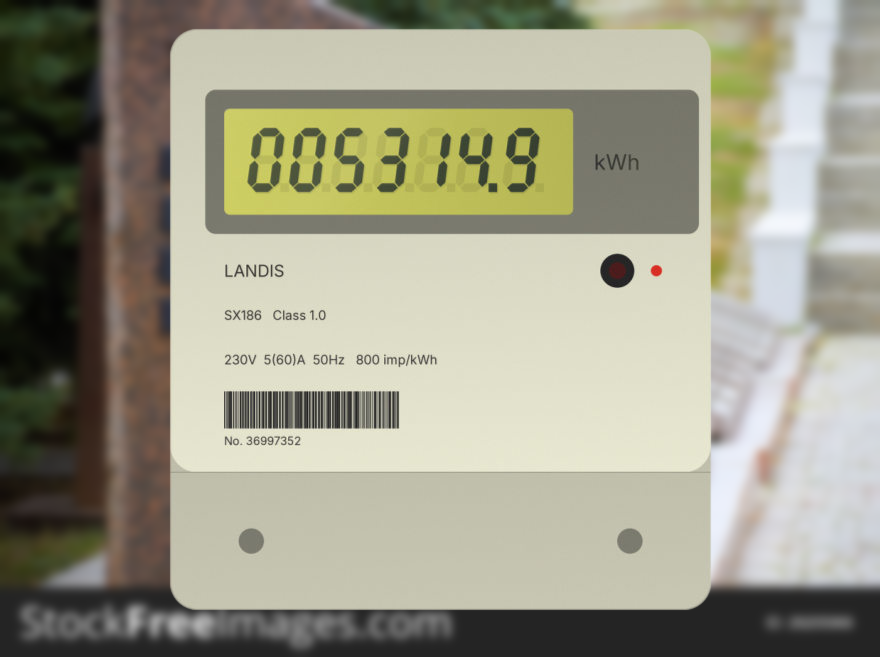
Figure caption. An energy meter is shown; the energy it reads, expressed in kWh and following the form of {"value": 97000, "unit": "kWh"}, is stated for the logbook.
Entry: {"value": 5314.9, "unit": "kWh"}
